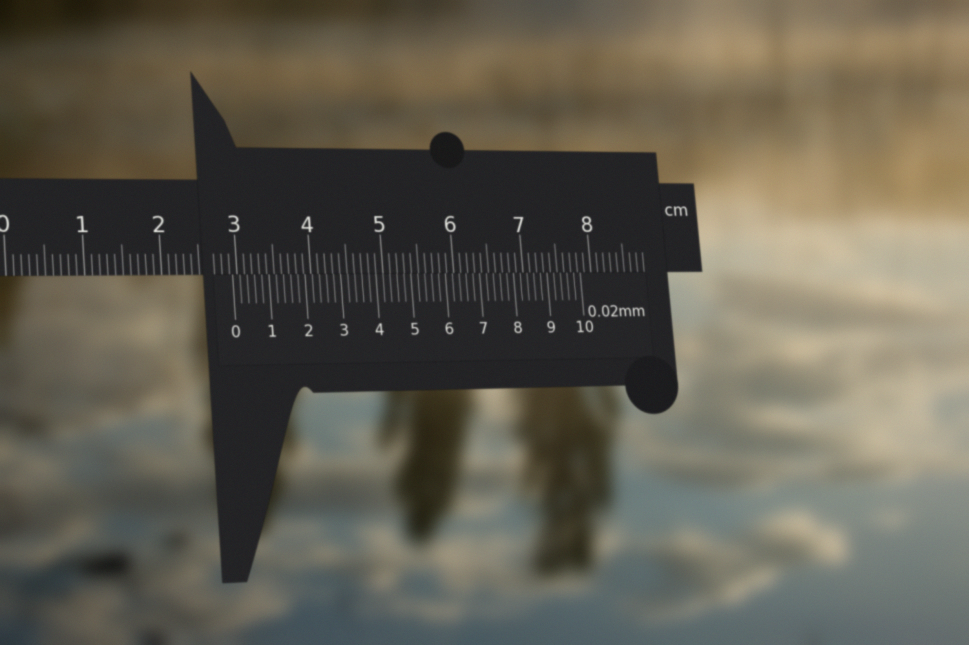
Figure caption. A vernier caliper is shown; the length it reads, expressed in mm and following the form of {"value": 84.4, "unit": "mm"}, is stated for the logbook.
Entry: {"value": 29.4, "unit": "mm"}
